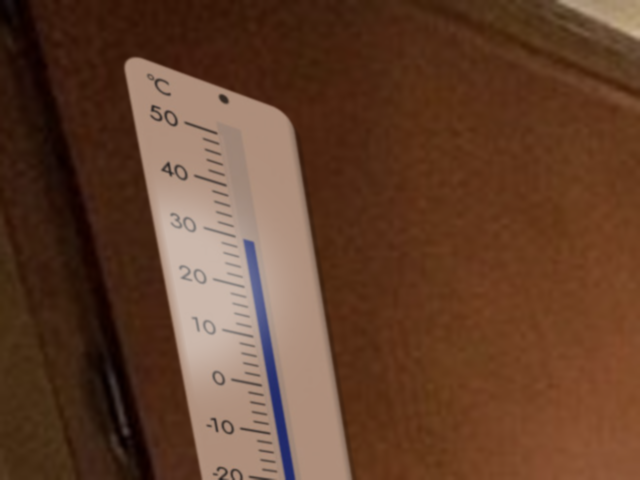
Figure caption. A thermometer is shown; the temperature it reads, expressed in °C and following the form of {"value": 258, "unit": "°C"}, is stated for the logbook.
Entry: {"value": 30, "unit": "°C"}
